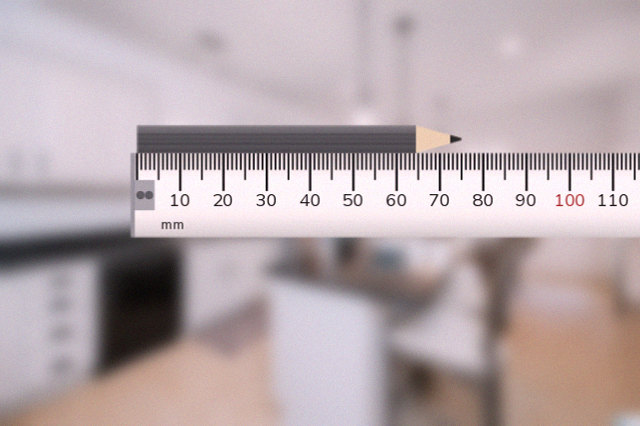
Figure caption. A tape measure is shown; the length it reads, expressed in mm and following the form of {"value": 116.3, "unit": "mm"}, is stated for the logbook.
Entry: {"value": 75, "unit": "mm"}
